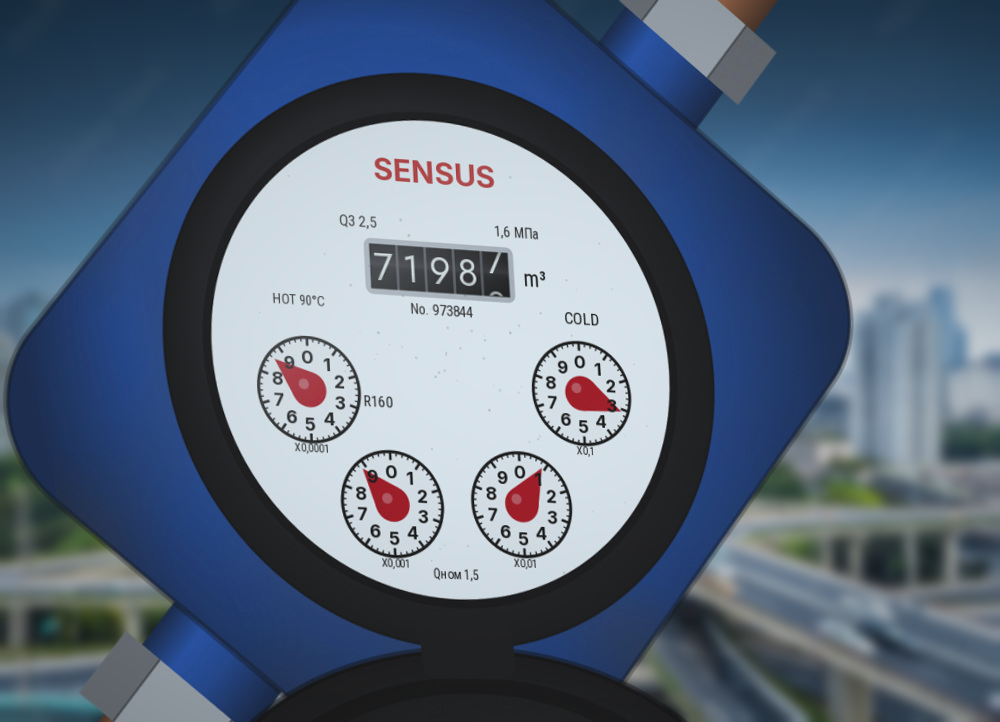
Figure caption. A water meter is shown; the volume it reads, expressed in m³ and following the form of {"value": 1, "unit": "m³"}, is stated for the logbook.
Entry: {"value": 71987.3088, "unit": "m³"}
